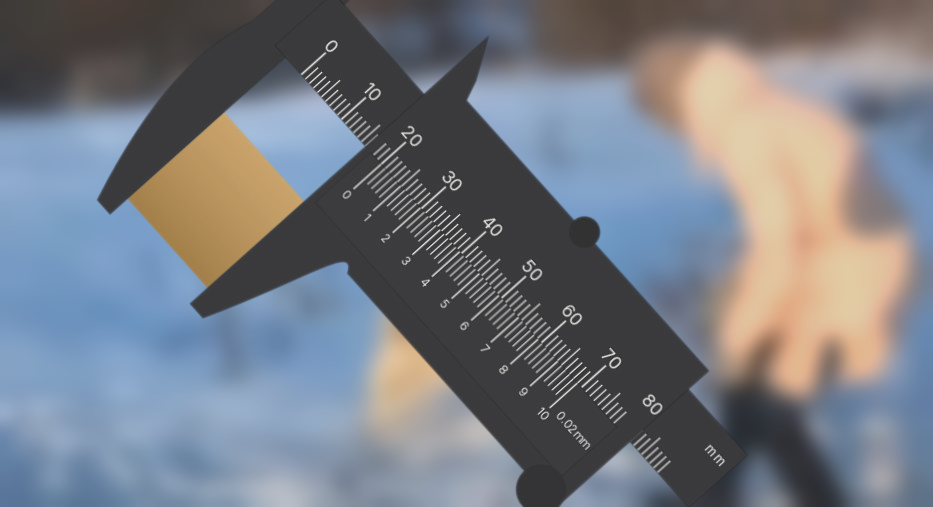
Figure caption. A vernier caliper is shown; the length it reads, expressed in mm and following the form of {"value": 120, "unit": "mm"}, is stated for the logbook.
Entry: {"value": 20.0, "unit": "mm"}
